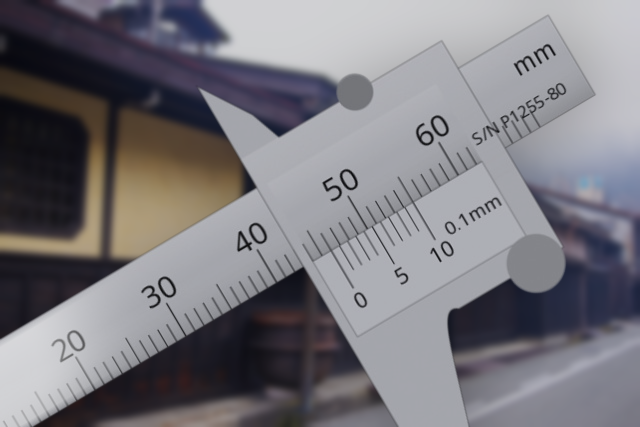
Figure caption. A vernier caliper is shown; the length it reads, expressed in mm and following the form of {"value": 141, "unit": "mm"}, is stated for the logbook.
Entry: {"value": 46.0, "unit": "mm"}
